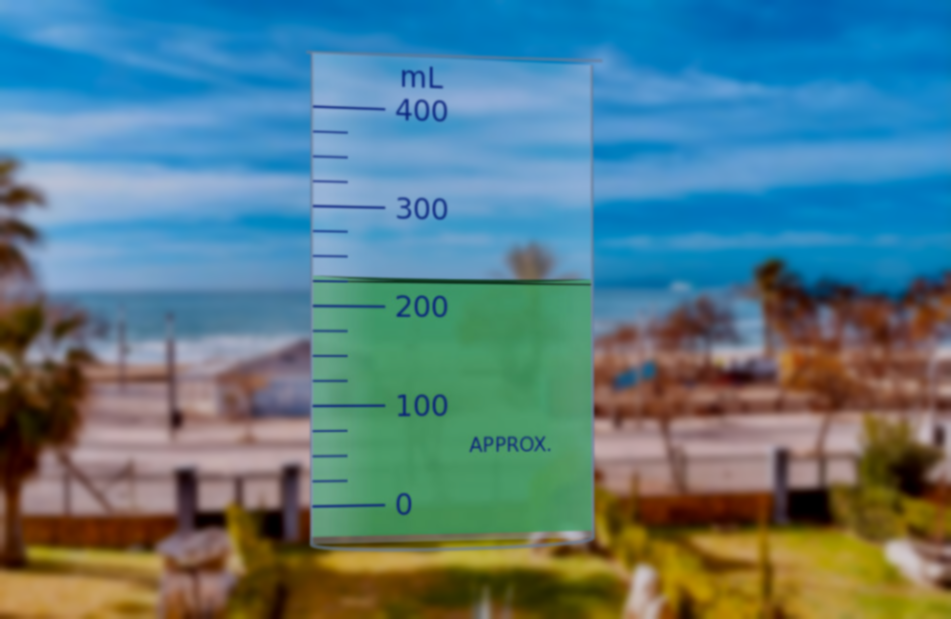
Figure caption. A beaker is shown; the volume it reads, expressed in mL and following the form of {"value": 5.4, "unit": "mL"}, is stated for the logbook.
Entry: {"value": 225, "unit": "mL"}
